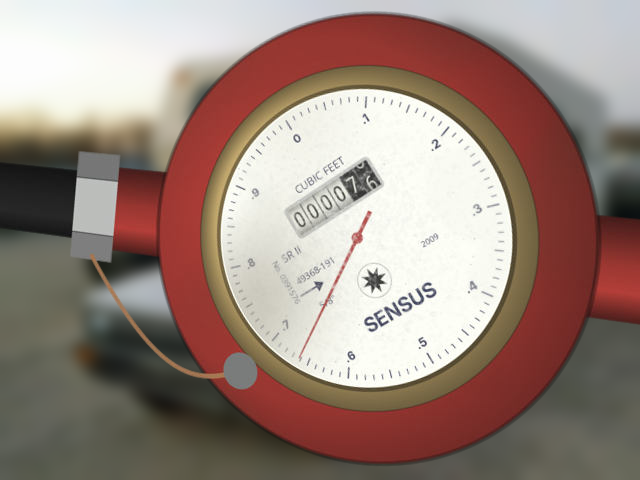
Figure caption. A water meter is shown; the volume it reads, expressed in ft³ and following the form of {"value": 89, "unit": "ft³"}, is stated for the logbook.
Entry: {"value": 75.66, "unit": "ft³"}
